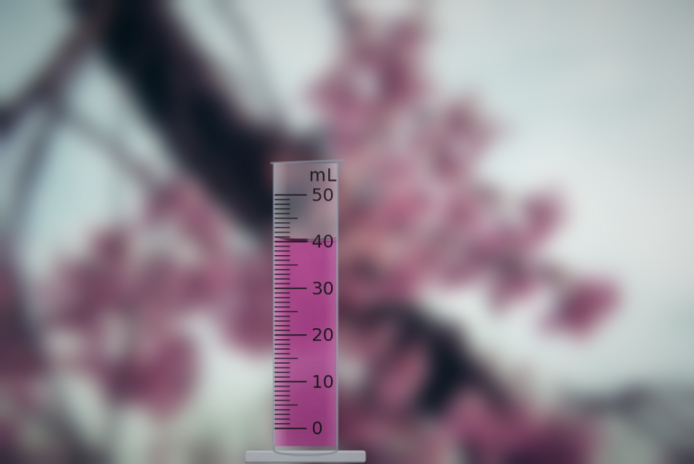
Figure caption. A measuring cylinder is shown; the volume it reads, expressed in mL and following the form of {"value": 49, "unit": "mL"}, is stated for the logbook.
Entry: {"value": 40, "unit": "mL"}
